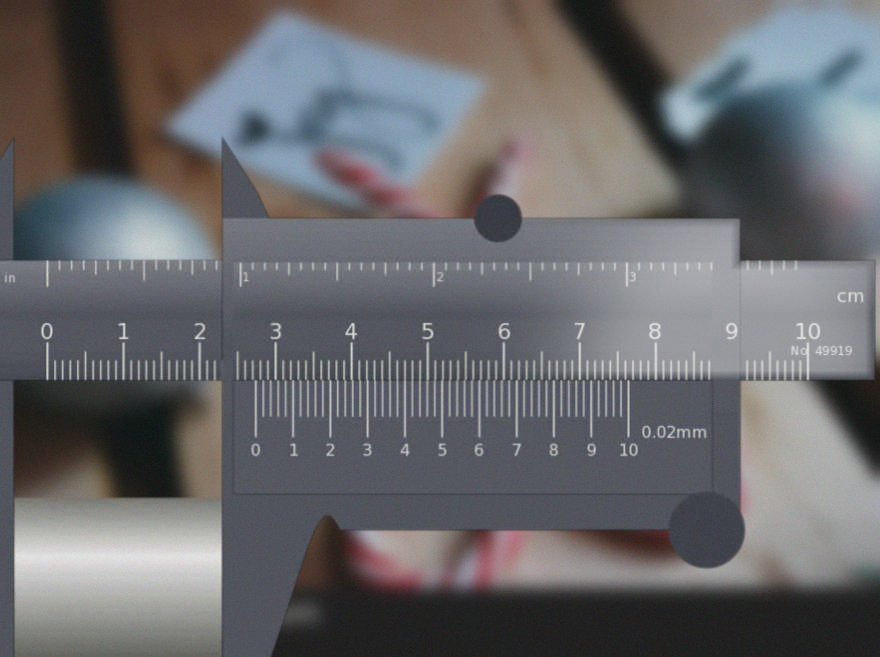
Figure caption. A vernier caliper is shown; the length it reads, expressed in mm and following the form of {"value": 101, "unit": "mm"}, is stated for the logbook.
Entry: {"value": 27.4, "unit": "mm"}
